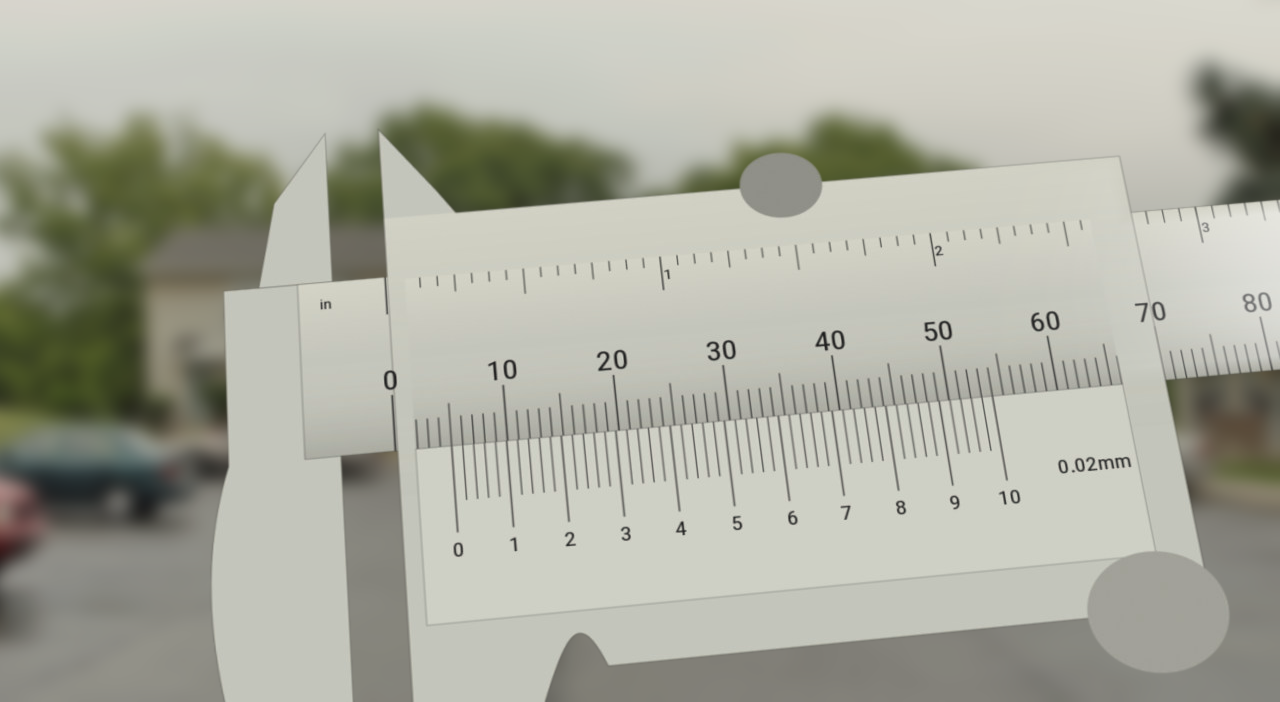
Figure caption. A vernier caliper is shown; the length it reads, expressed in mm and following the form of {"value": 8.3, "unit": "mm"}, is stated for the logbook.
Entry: {"value": 5.0, "unit": "mm"}
